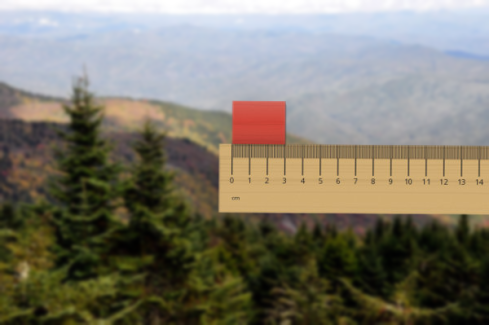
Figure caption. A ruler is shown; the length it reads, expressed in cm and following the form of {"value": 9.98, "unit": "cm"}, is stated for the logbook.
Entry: {"value": 3, "unit": "cm"}
